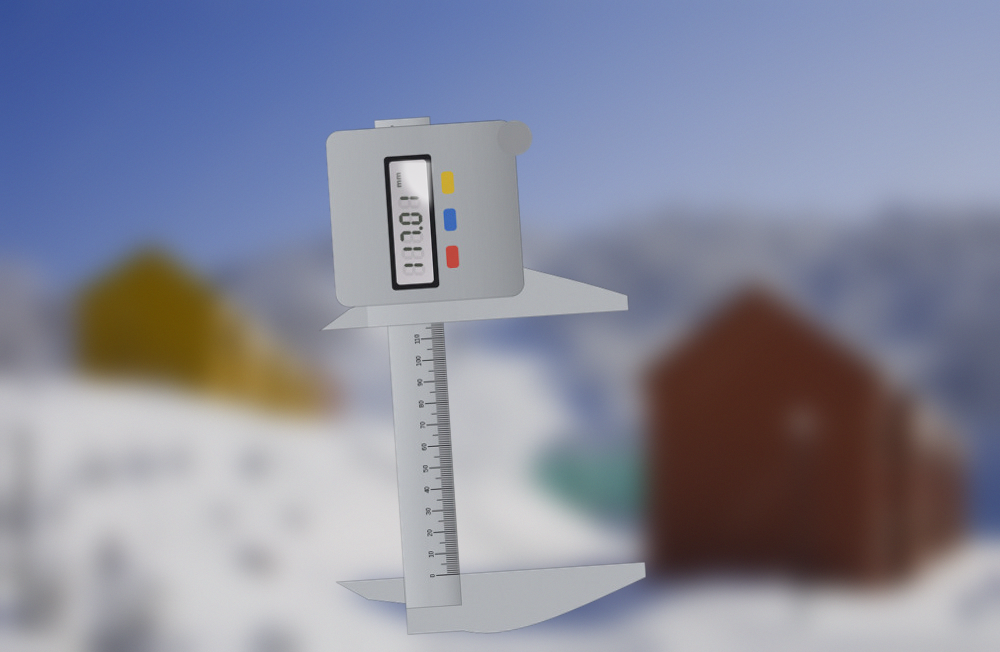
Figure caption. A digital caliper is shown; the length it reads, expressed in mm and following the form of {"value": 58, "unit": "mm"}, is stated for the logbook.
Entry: {"value": 117.01, "unit": "mm"}
